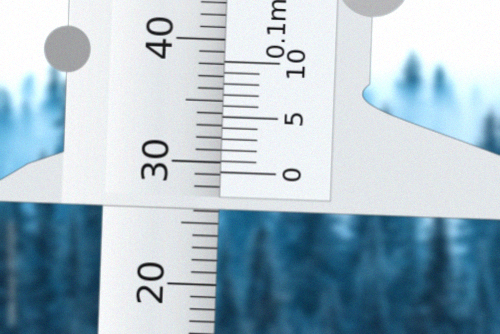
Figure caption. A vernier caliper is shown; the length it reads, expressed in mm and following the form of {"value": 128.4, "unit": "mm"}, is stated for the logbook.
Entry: {"value": 29.2, "unit": "mm"}
